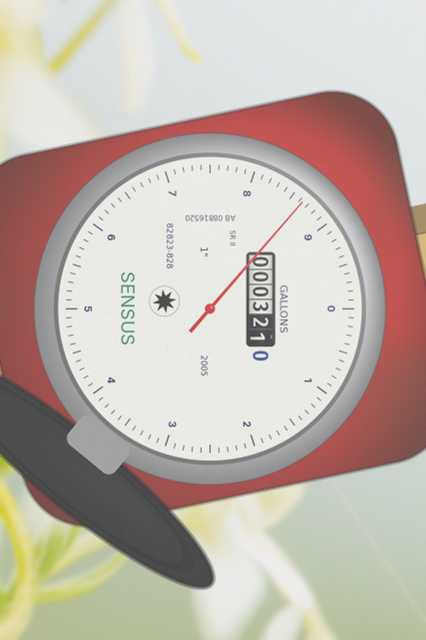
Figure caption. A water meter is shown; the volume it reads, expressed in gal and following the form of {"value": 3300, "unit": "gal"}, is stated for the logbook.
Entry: {"value": 3208.6, "unit": "gal"}
